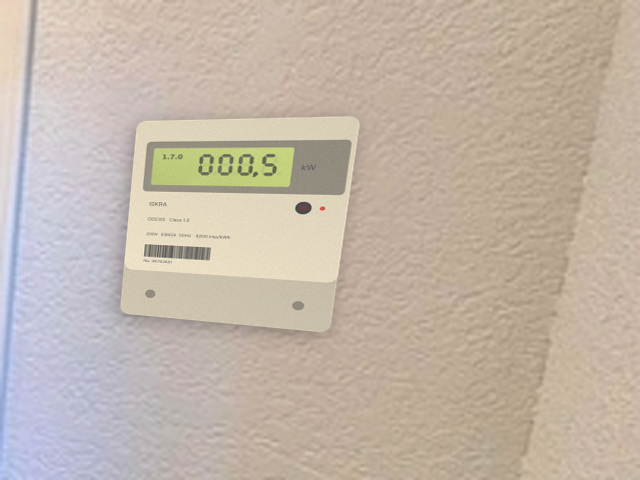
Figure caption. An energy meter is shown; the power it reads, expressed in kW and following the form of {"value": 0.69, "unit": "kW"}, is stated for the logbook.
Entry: {"value": 0.5, "unit": "kW"}
